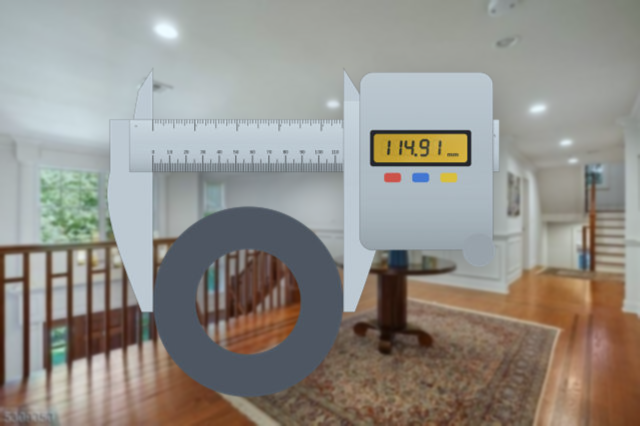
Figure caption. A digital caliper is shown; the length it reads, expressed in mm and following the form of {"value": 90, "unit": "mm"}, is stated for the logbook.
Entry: {"value": 114.91, "unit": "mm"}
